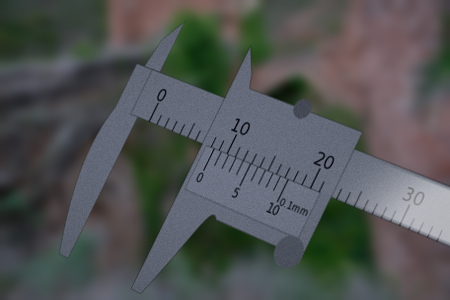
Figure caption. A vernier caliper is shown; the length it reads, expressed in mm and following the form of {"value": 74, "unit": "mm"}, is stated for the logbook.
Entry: {"value": 8.4, "unit": "mm"}
